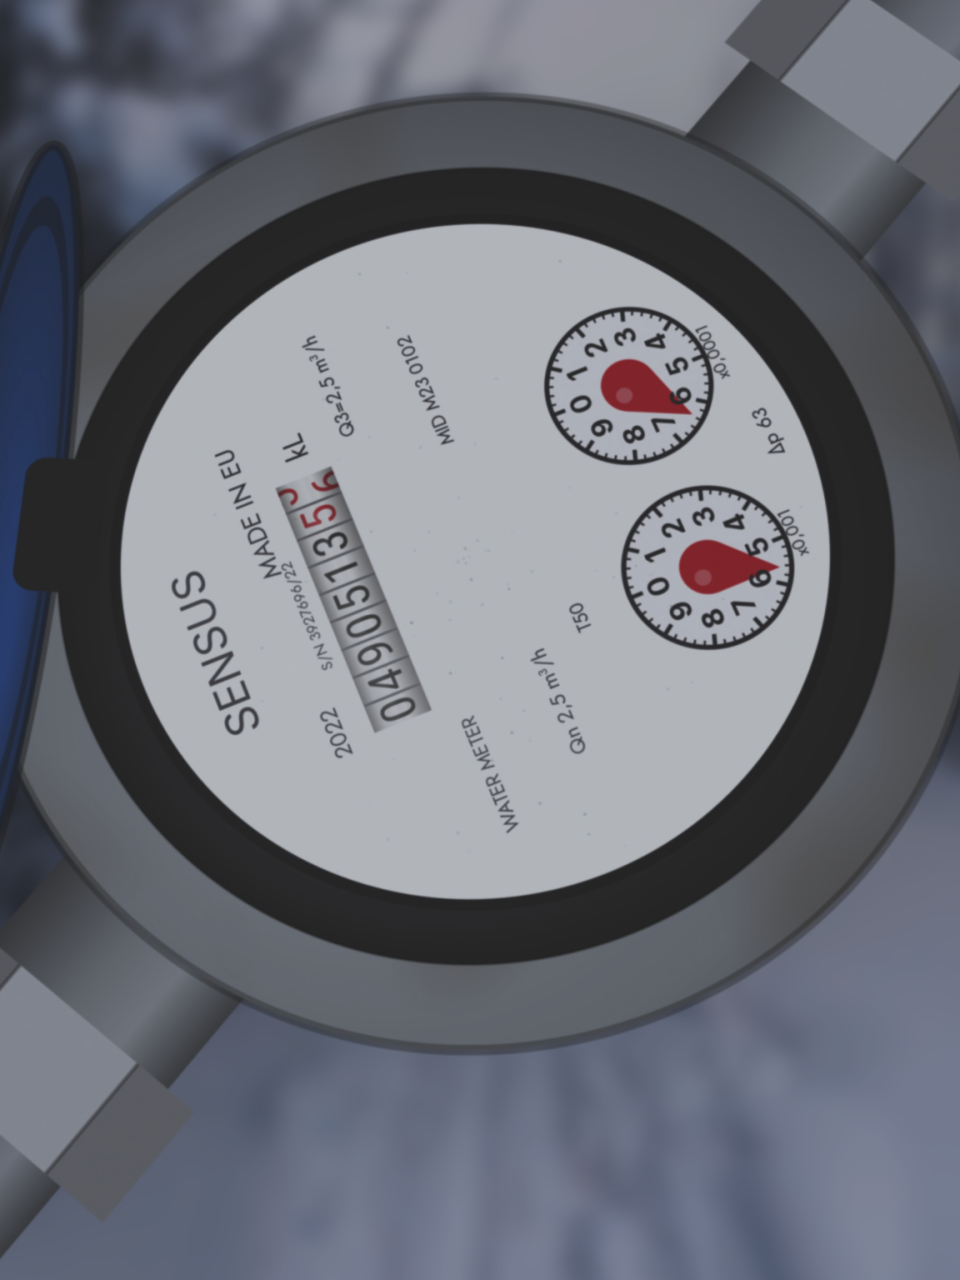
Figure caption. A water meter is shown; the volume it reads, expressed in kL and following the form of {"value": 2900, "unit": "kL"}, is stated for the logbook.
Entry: {"value": 490513.5556, "unit": "kL"}
